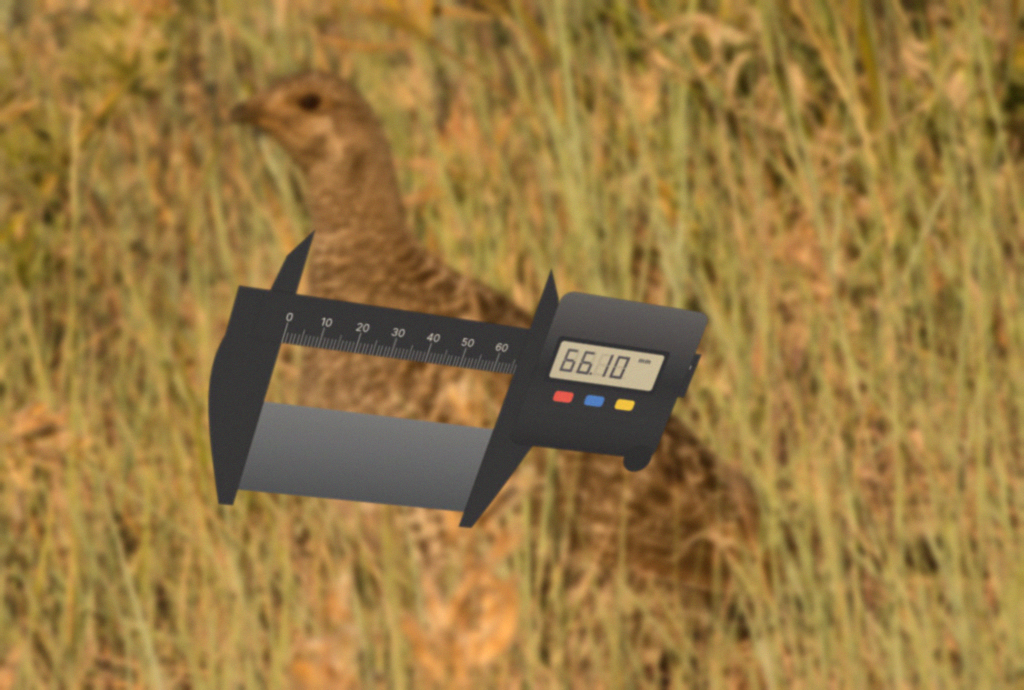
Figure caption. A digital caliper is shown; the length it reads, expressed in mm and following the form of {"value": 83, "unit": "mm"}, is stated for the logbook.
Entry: {"value": 66.10, "unit": "mm"}
